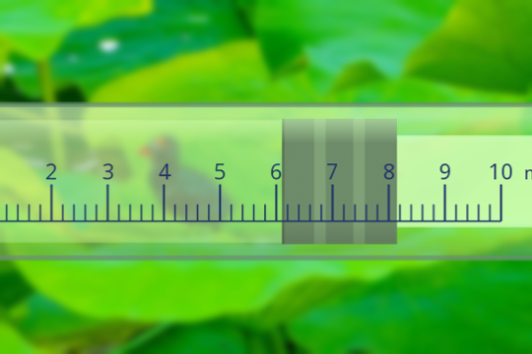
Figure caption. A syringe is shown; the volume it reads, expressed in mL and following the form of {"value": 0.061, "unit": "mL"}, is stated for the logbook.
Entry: {"value": 6.1, "unit": "mL"}
